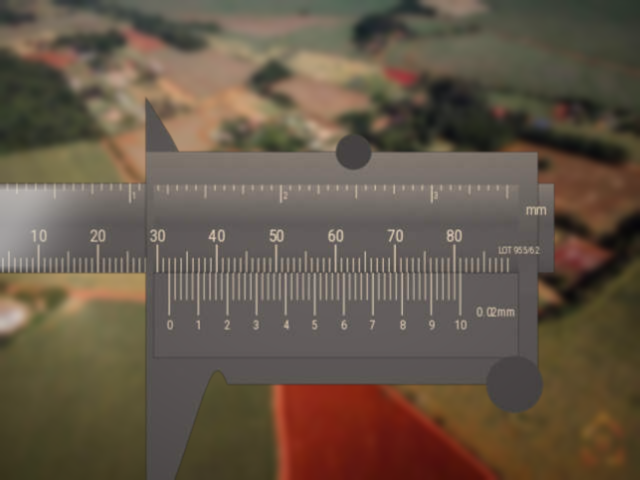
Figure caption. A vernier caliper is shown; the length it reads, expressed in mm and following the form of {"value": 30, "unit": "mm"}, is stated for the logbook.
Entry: {"value": 32.0, "unit": "mm"}
